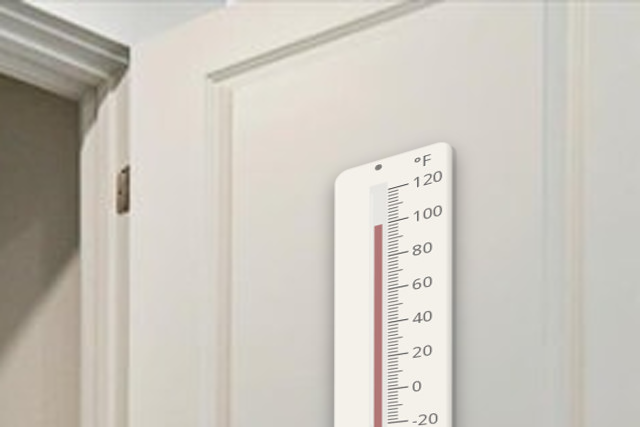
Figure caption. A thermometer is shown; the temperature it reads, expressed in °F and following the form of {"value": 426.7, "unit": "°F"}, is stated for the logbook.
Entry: {"value": 100, "unit": "°F"}
